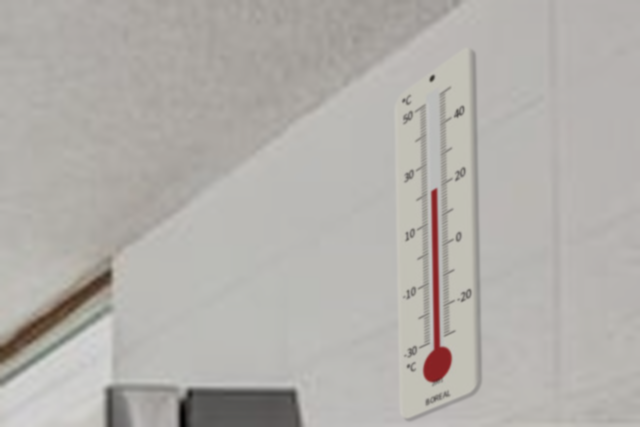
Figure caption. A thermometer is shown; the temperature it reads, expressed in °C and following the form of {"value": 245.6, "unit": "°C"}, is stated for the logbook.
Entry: {"value": 20, "unit": "°C"}
